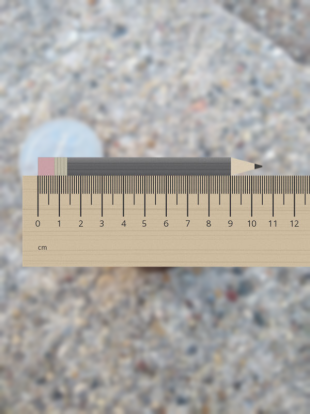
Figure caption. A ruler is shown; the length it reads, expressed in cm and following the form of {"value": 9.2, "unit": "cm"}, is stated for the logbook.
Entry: {"value": 10.5, "unit": "cm"}
